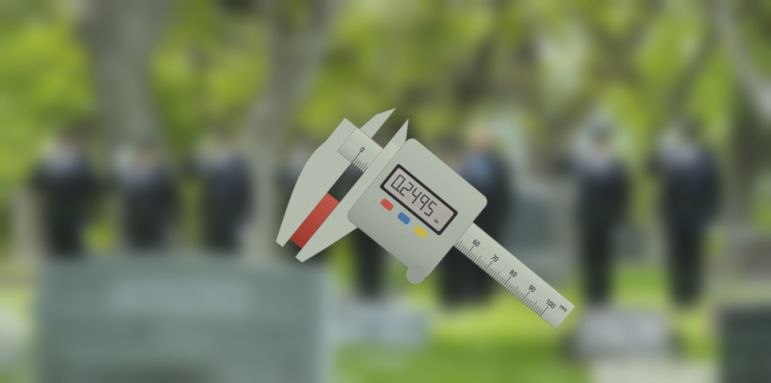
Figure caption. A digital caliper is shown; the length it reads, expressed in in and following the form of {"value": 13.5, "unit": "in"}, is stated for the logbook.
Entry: {"value": 0.2495, "unit": "in"}
